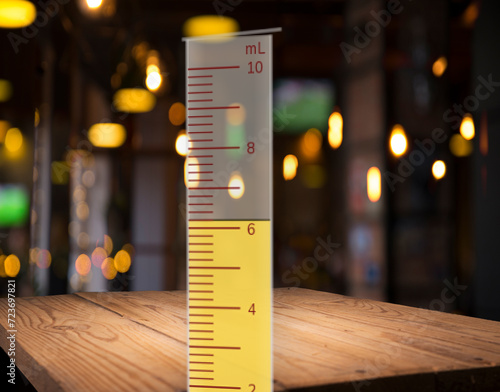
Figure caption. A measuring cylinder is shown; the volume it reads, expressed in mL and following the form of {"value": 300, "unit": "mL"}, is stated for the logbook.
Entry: {"value": 6.2, "unit": "mL"}
